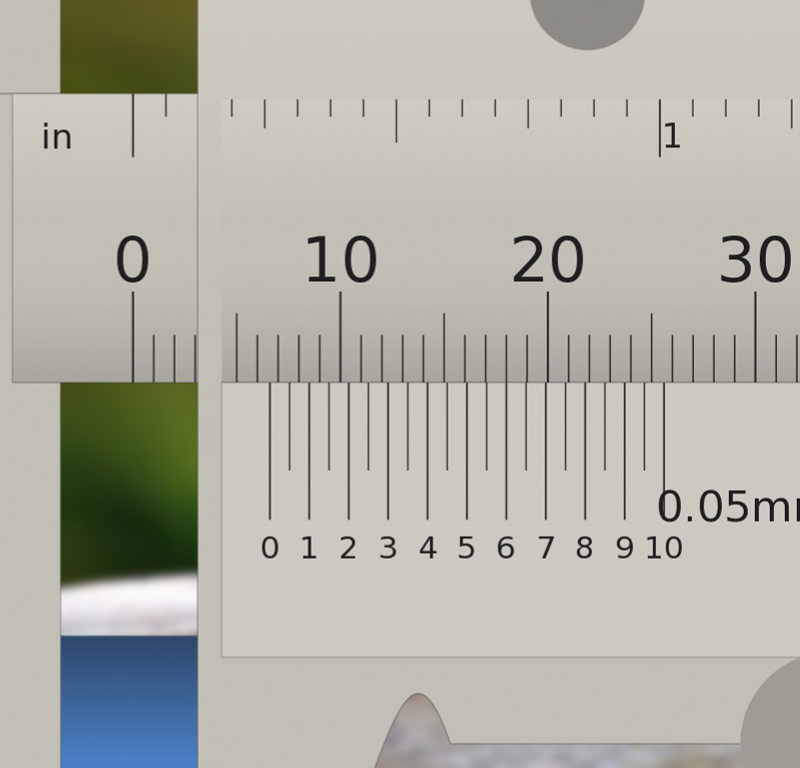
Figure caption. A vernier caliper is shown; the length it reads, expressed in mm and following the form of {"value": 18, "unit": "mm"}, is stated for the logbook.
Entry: {"value": 6.6, "unit": "mm"}
